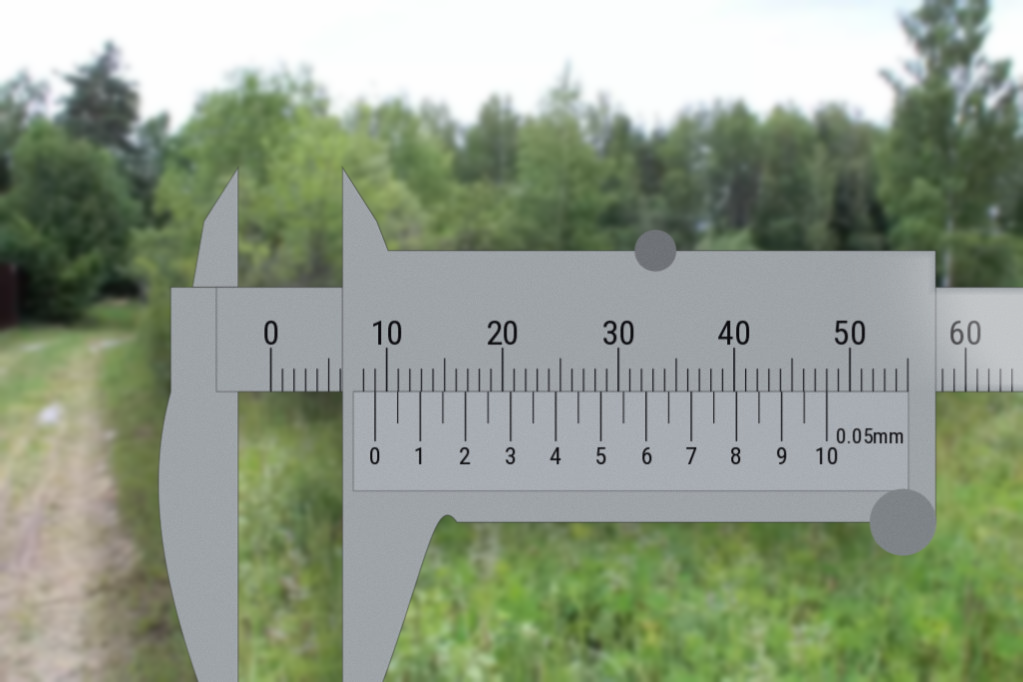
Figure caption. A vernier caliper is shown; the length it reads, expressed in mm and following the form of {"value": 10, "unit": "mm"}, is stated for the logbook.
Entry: {"value": 9.0, "unit": "mm"}
